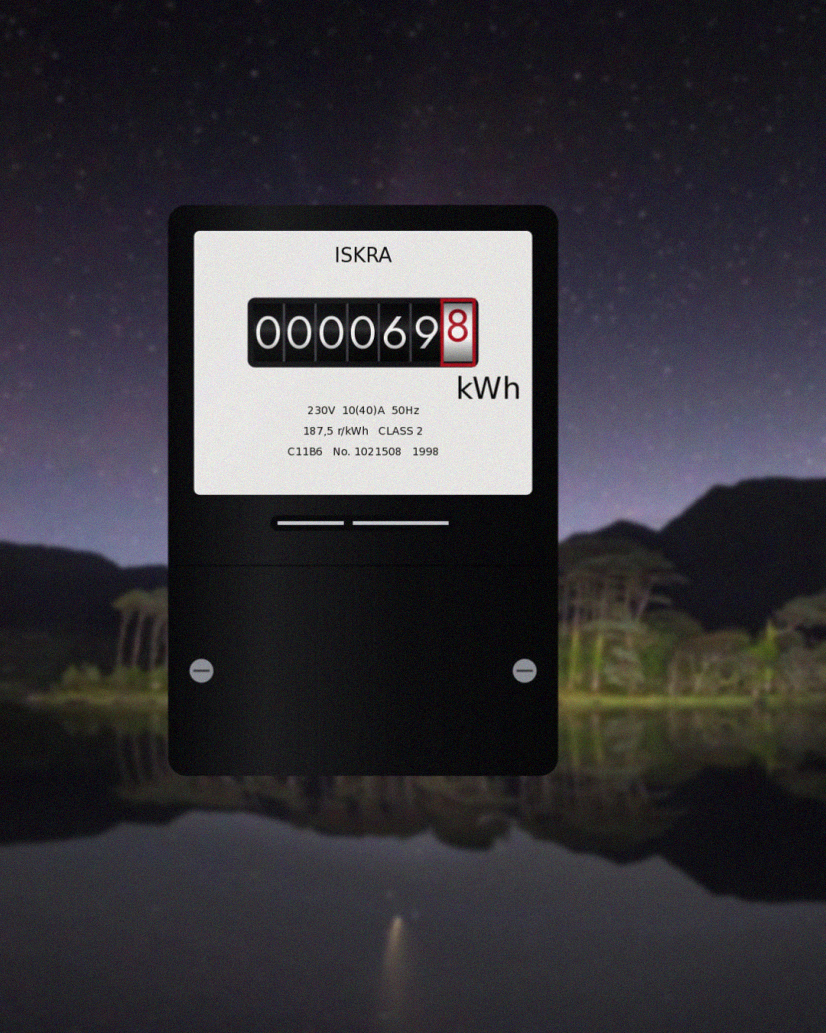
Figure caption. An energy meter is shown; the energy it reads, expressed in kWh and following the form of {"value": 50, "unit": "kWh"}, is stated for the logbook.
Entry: {"value": 69.8, "unit": "kWh"}
